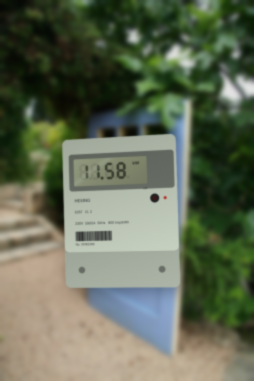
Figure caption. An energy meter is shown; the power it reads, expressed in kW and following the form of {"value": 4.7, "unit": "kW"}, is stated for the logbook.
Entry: {"value": 11.58, "unit": "kW"}
